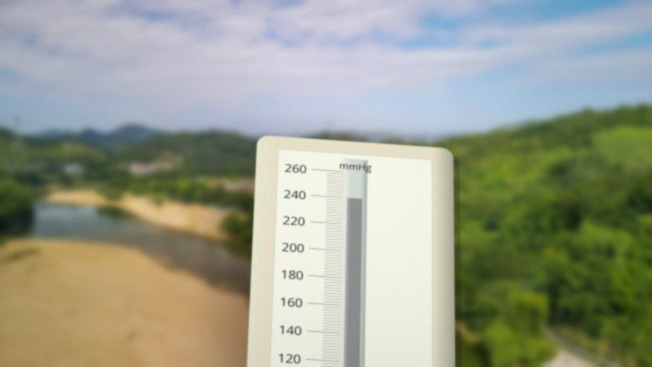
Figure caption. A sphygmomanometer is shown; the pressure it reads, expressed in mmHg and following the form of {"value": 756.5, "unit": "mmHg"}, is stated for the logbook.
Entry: {"value": 240, "unit": "mmHg"}
